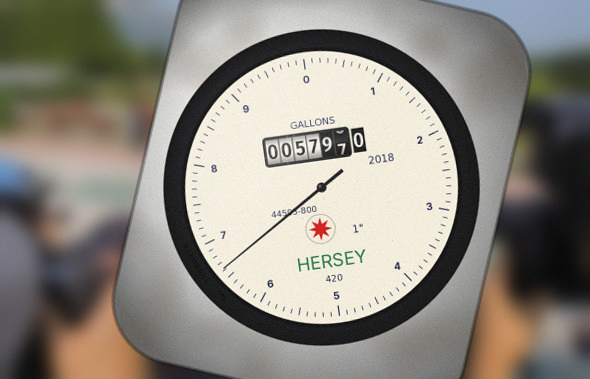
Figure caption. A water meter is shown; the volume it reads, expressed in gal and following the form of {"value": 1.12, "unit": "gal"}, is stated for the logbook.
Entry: {"value": 57966.6, "unit": "gal"}
